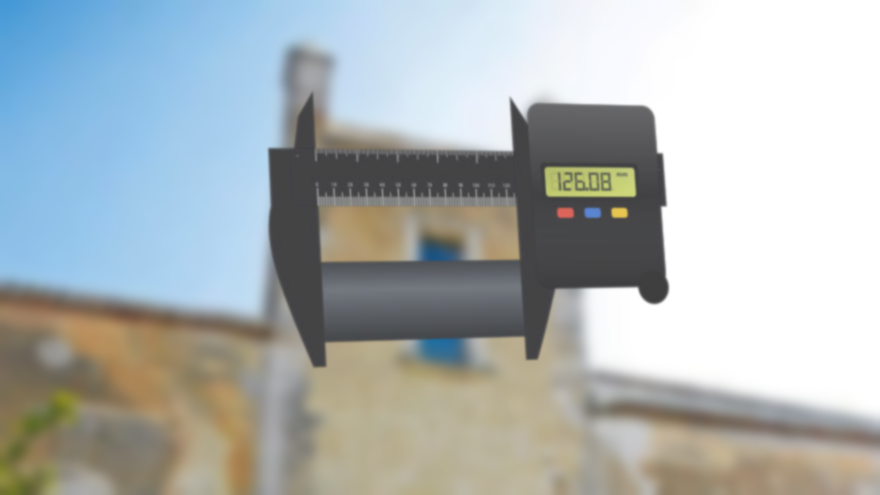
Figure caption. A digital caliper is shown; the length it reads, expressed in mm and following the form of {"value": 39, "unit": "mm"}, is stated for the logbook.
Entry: {"value": 126.08, "unit": "mm"}
